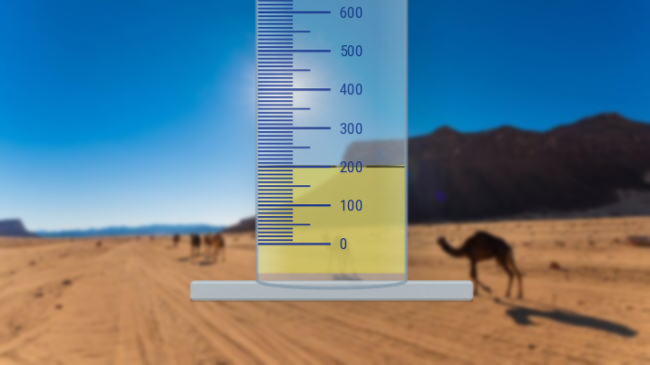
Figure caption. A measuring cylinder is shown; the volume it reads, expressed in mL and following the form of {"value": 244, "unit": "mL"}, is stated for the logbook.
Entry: {"value": 200, "unit": "mL"}
